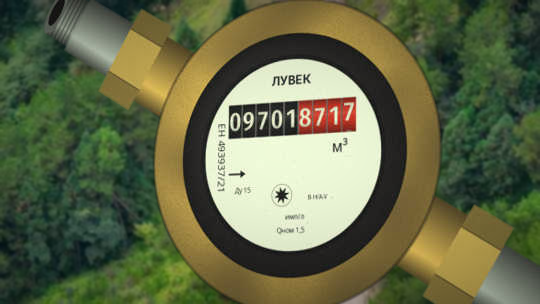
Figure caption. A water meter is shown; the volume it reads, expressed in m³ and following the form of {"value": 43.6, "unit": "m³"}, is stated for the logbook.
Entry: {"value": 9701.8717, "unit": "m³"}
